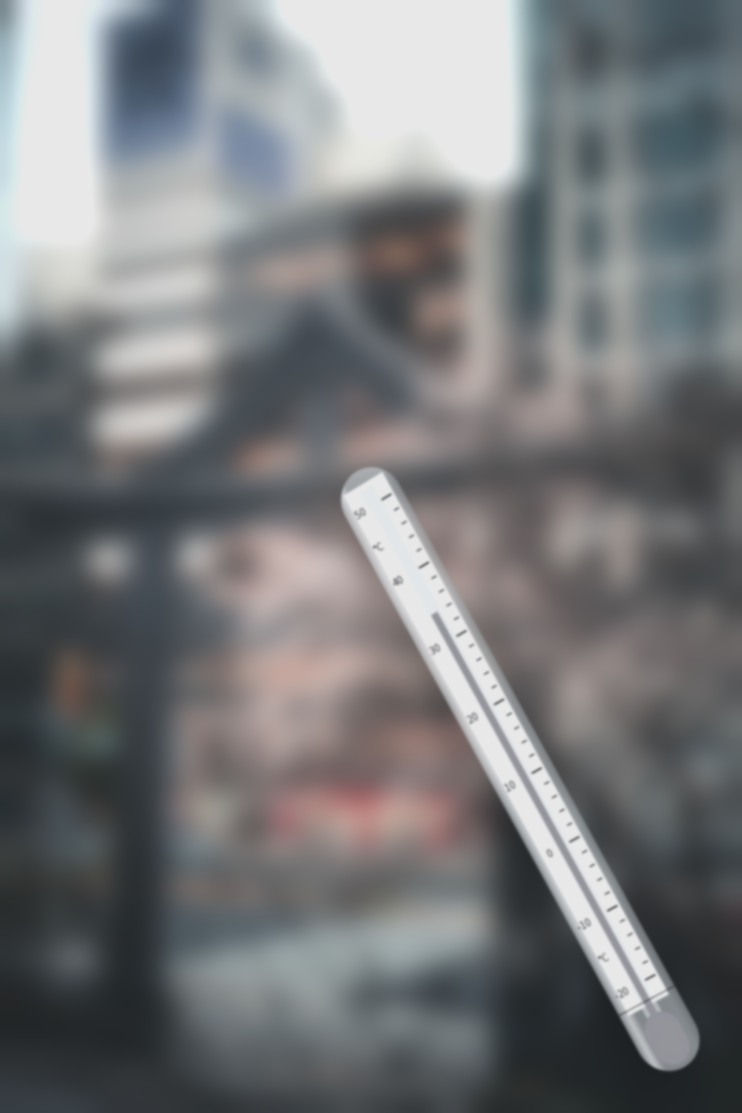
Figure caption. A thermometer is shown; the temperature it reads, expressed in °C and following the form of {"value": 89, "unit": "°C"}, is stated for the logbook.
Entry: {"value": 34, "unit": "°C"}
